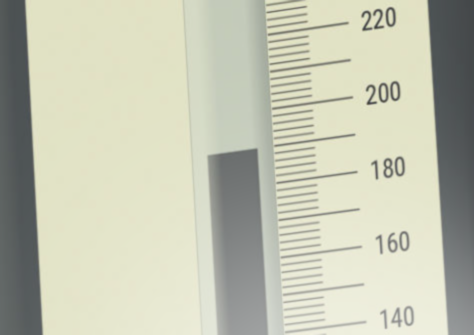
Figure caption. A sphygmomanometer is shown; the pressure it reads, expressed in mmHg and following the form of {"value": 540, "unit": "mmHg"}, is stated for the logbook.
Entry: {"value": 190, "unit": "mmHg"}
